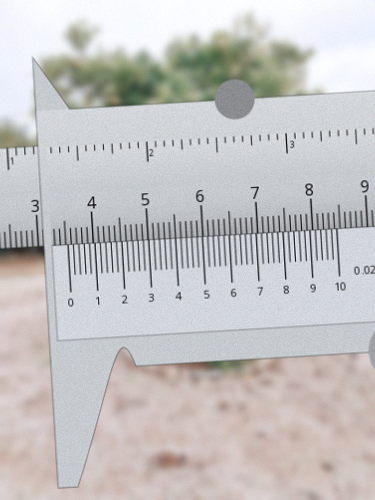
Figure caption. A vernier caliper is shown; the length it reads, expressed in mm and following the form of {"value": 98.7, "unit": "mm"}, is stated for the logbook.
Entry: {"value": 35.4, "unit": "mm"}
